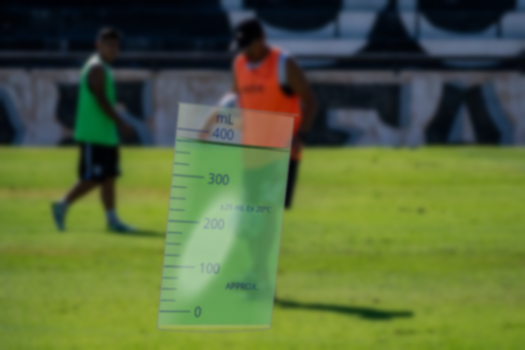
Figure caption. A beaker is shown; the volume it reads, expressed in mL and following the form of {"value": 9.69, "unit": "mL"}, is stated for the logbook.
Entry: {"value": 375, "unit": "mL"}
